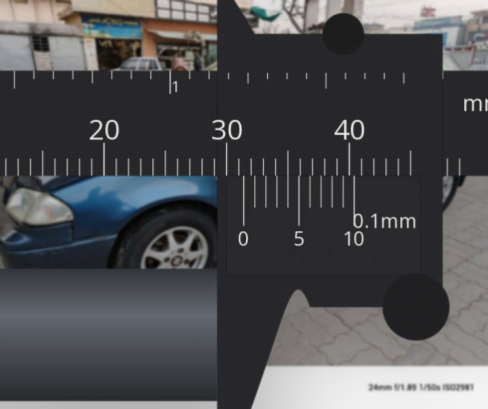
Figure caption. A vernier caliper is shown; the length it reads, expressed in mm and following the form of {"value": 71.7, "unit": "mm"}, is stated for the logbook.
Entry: {"value": 31.4, "unit": "mm"}
